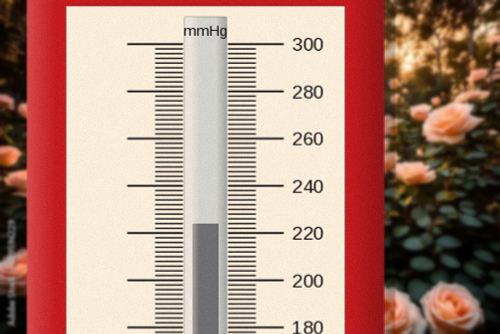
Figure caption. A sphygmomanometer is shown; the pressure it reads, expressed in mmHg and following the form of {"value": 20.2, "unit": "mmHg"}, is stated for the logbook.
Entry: {"value": 224, "unit": "mmHg"}
